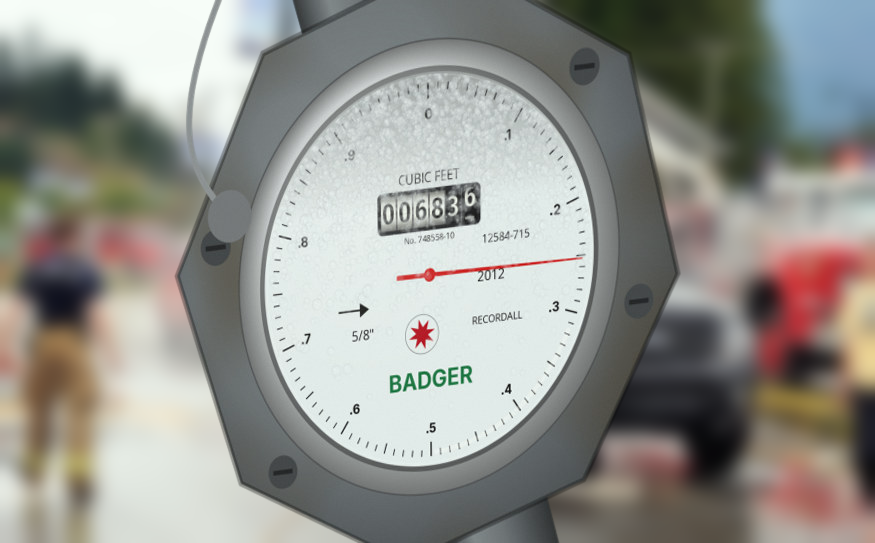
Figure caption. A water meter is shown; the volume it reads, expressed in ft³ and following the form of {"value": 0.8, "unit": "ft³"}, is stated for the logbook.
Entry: {"value": 6836.25, "unit": "ft³"}
